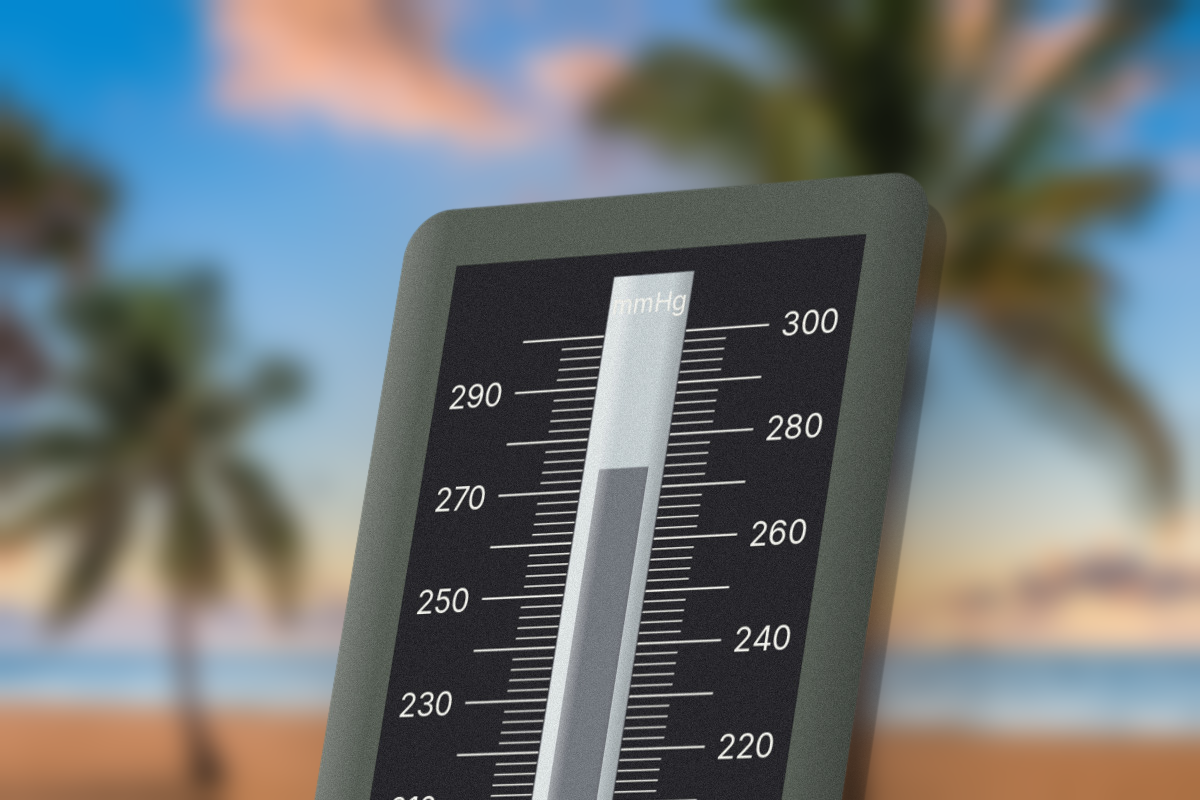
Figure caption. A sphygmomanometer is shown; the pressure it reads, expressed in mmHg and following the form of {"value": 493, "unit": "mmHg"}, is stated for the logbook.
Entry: {"value": 274, "unit": "mmHg"}
